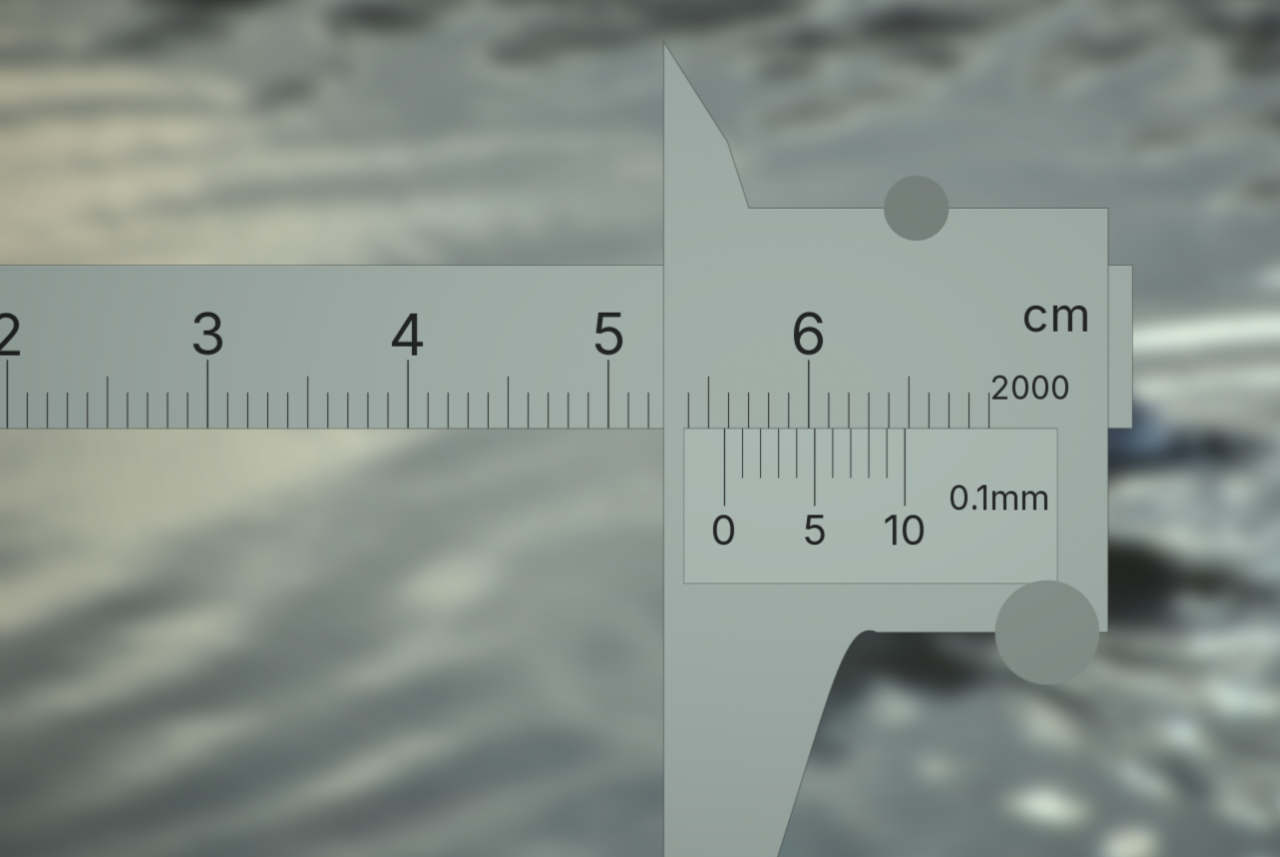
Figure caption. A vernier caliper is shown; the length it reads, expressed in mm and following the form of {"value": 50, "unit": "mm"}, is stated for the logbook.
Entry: {"value": 55.8, "unit": "mm"}
